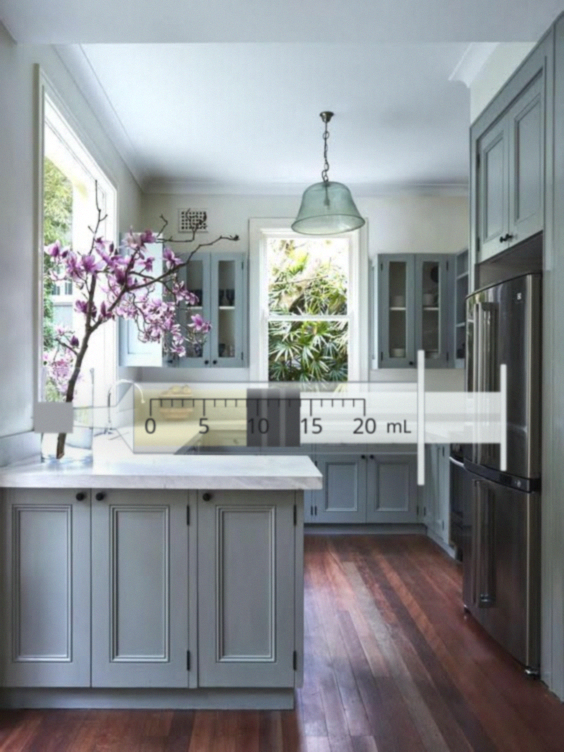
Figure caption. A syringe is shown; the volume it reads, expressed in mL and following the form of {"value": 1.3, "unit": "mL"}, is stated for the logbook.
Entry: {"value": 9, "unit": "mL"}
